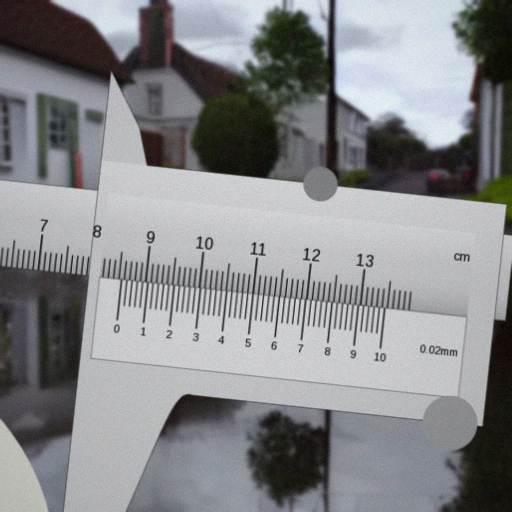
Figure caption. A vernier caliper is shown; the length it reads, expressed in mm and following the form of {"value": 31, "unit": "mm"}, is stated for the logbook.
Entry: {"value": 85.5, "unit": "mm"}
